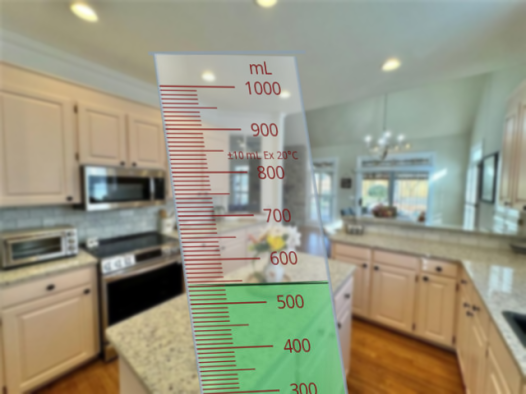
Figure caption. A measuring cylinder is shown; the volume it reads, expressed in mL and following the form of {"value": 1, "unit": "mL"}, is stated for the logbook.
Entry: {"value": 540, "unit": "mL"}
